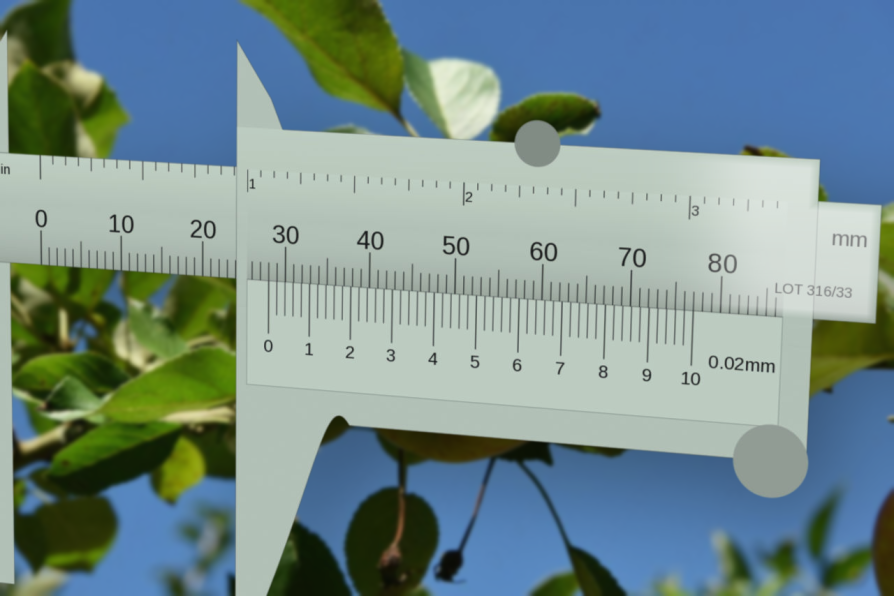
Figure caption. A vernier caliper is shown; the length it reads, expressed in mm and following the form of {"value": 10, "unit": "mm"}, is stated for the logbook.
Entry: {"value": 28.0, "unit": "mm"}
